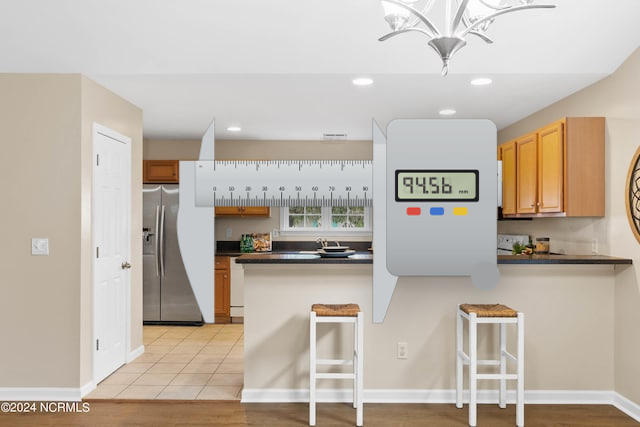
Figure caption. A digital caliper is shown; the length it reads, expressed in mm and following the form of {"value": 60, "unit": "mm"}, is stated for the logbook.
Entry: {"value": 94.56, "unit": "mm"}
